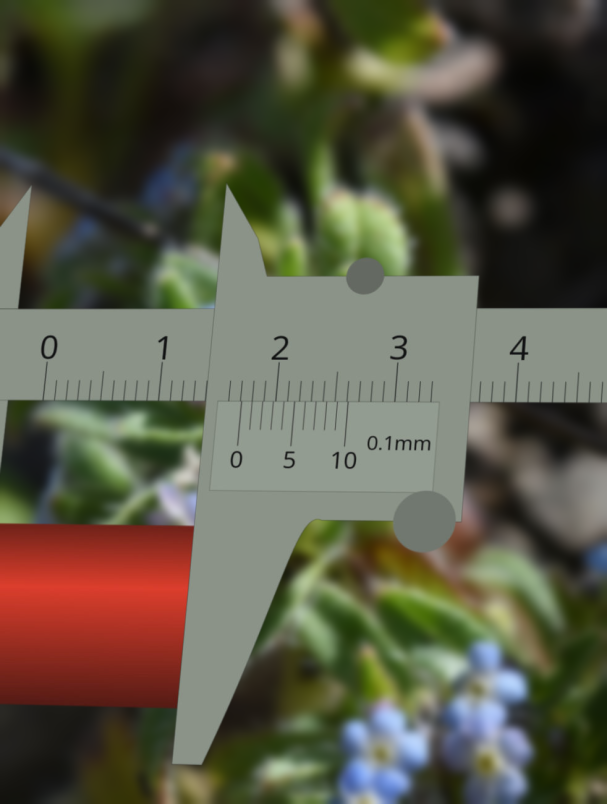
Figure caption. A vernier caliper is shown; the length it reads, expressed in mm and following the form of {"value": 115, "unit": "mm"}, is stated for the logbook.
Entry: {"value": 17.1, "unit": "mm"}
